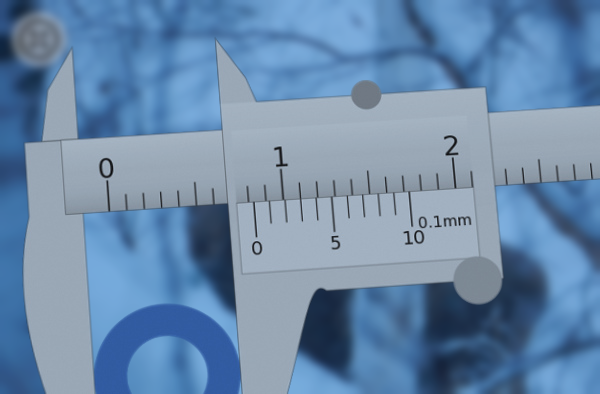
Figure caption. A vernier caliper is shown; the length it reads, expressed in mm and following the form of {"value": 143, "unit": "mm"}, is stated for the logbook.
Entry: {"value": 8.3, "unit": "mm"}
